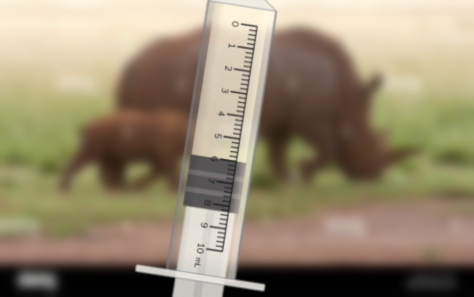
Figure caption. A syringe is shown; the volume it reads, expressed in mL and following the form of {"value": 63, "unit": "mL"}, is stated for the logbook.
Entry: {"value": 6, "unit": "mL"}
